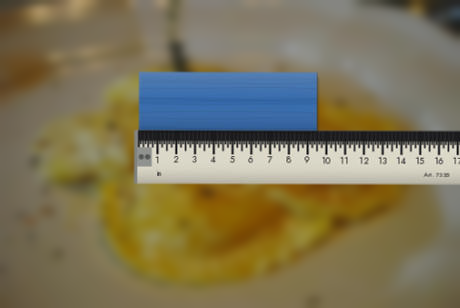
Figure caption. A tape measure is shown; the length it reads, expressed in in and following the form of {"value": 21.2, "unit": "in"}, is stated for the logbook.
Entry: {"value": 9.5, "unit": "in"}
